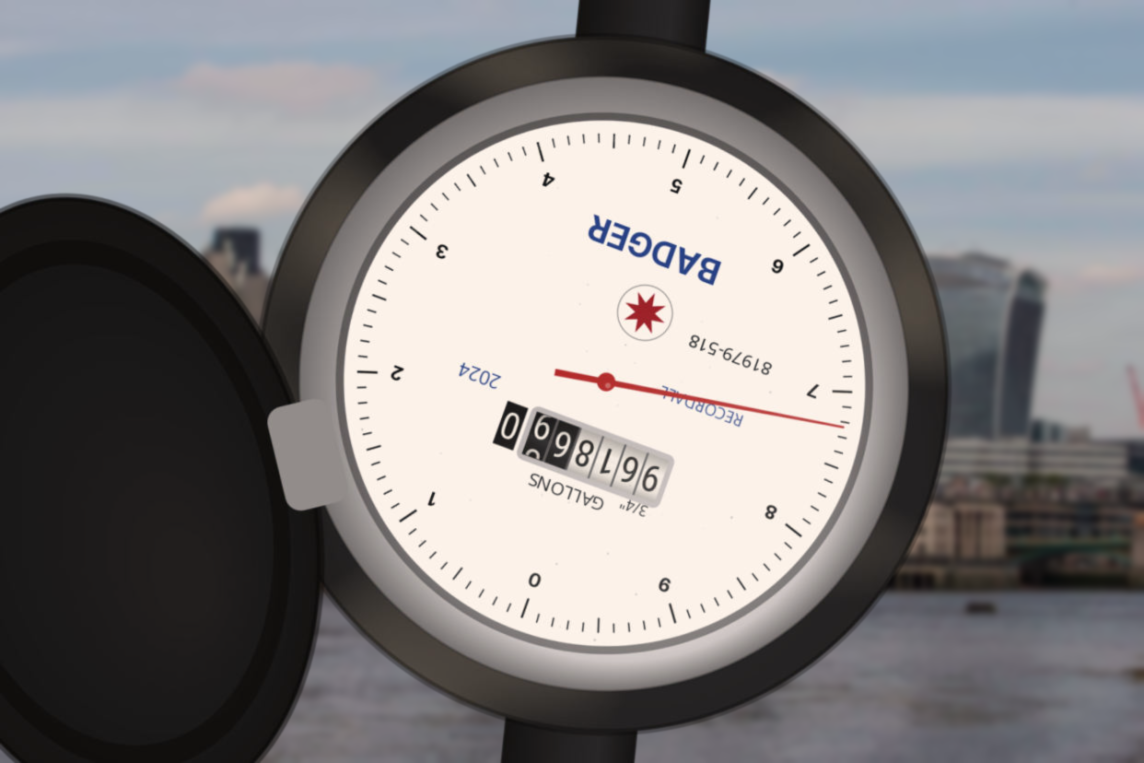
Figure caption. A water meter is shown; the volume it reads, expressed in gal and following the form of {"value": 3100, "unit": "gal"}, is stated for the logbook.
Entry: {"value": 9618687.2, "unit": "gal"}
